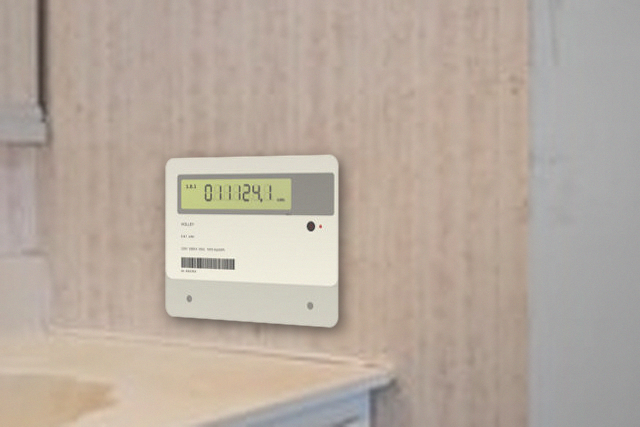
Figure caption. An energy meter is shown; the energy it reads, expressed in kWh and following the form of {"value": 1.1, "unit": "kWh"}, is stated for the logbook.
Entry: {"value": 11124.1, "unit": "kWh"}
